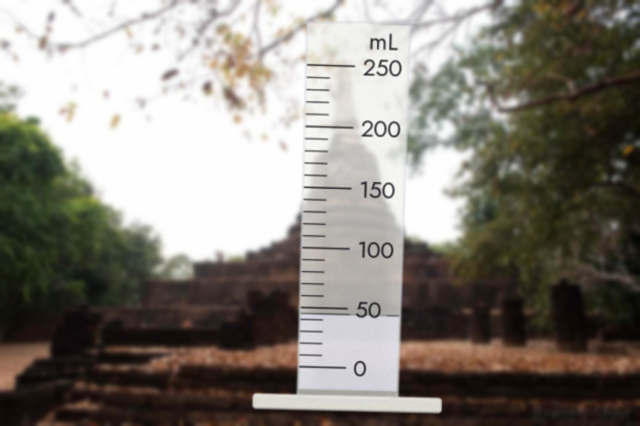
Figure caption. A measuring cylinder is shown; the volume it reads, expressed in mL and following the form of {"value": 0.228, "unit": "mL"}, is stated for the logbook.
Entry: {"value": 45, "unit": "mL"}
